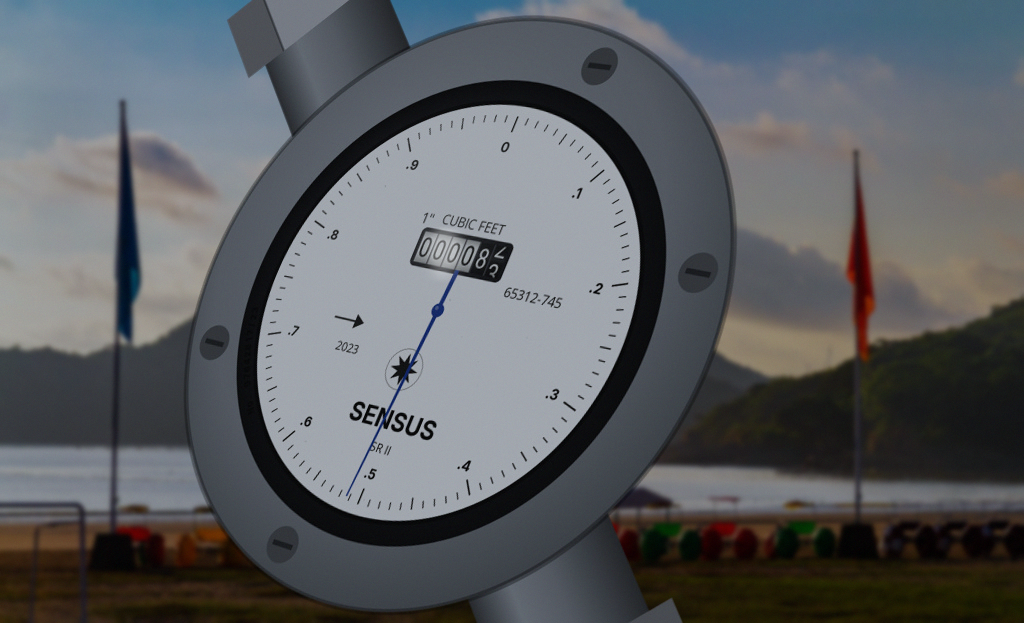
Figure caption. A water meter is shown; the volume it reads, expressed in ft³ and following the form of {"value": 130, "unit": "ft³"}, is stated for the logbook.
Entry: {"value": 82.51, "unit": "ft³"}
